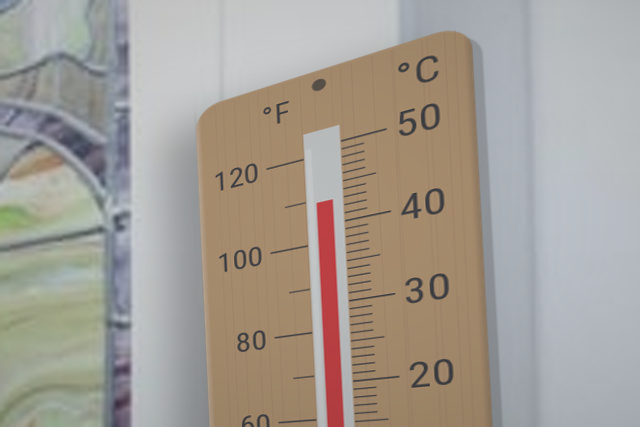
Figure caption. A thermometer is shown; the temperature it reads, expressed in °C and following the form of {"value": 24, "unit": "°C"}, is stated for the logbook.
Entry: {"value": 43, "unit": "°C"}
